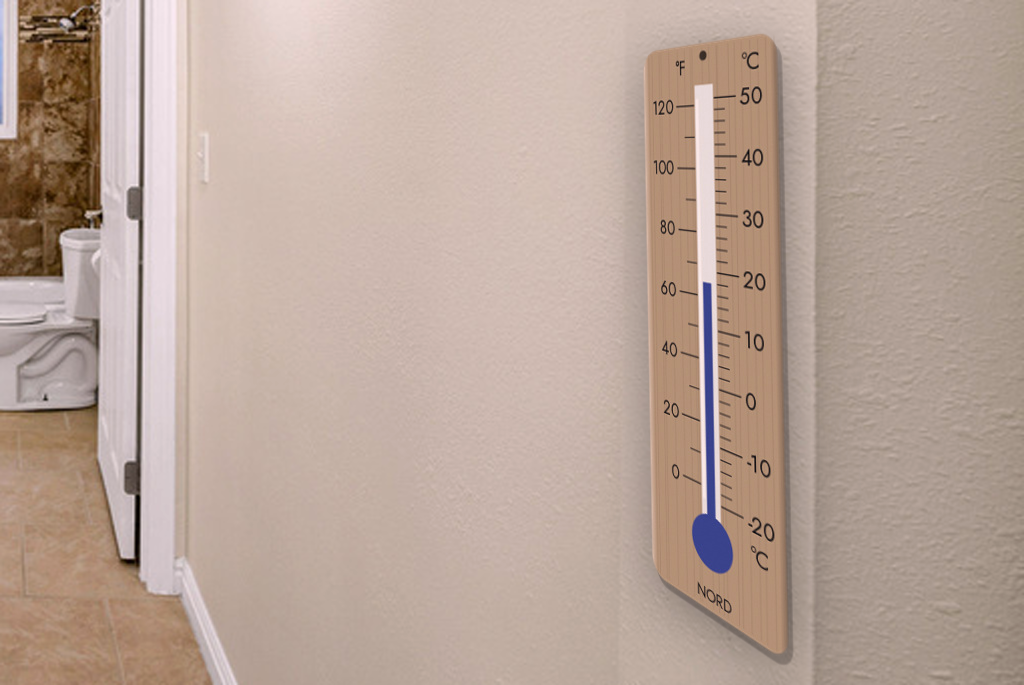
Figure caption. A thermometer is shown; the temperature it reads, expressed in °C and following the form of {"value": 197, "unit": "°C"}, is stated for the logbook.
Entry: {"value": 18, "unit": "°C"}
